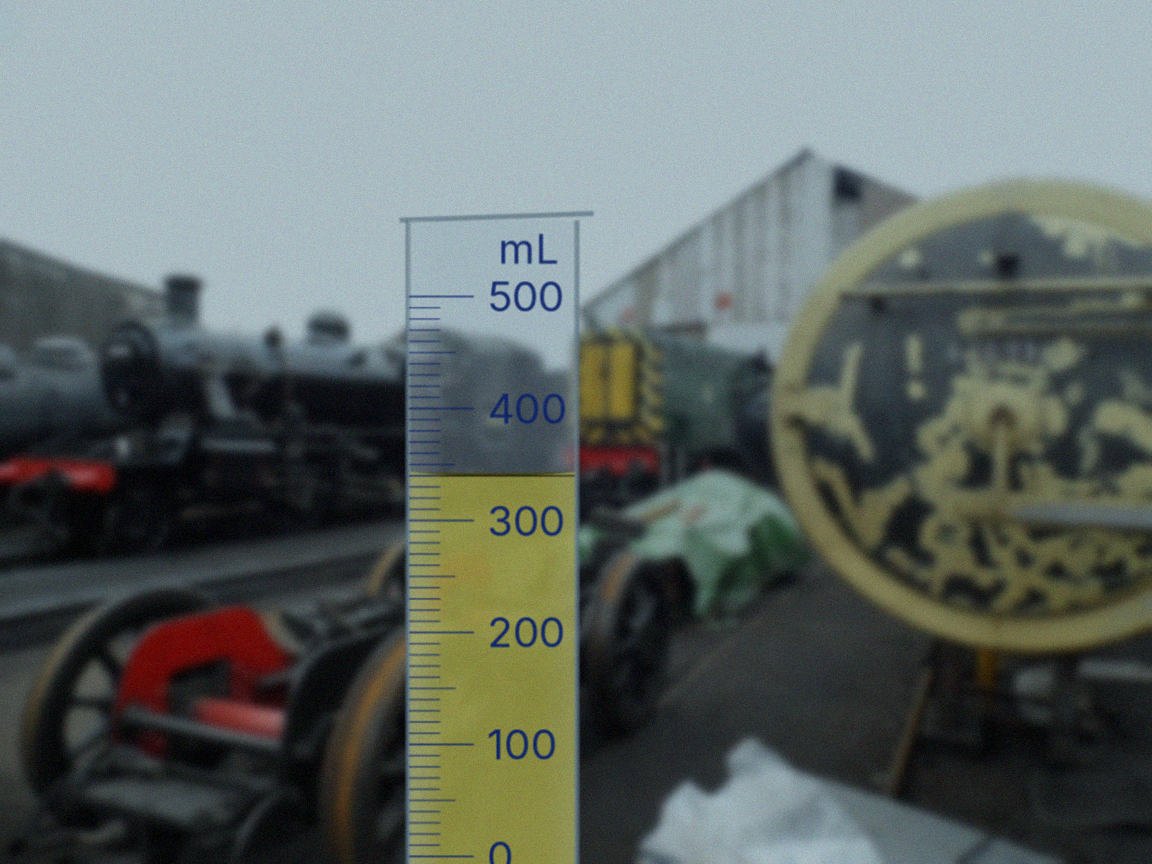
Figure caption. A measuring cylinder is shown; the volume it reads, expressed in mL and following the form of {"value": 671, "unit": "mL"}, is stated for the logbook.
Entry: {"value": 340, "unit": "mL"}
